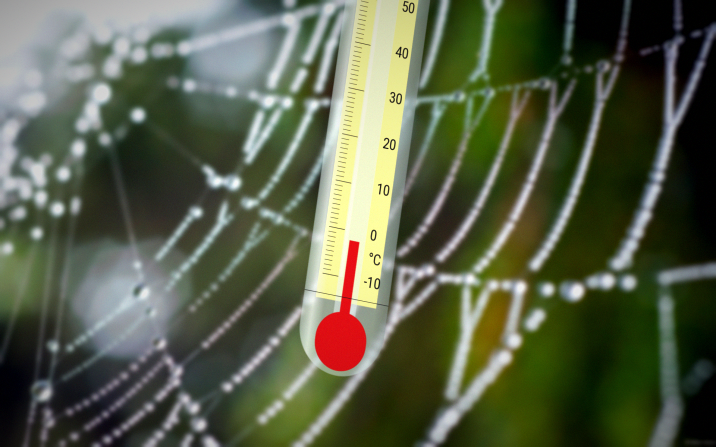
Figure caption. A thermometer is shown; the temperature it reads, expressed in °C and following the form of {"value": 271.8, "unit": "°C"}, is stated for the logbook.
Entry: {"value": -2, "unit": "°C"}
